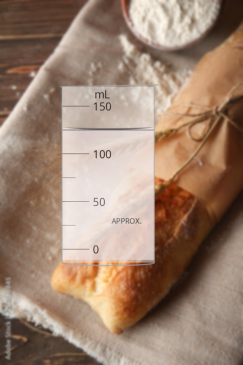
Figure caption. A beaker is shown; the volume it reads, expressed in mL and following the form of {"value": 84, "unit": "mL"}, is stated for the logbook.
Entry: {"value": 125, "unit": "mL"}
